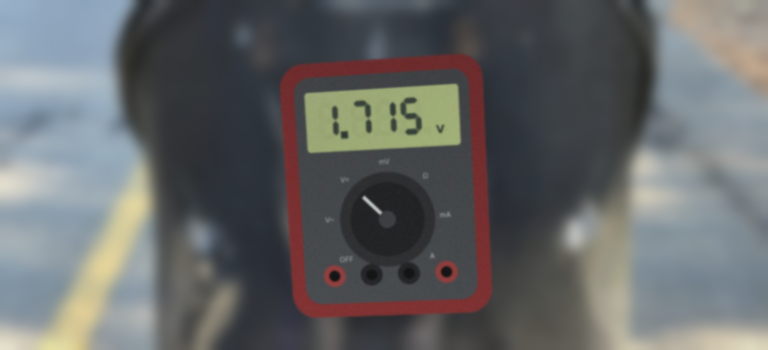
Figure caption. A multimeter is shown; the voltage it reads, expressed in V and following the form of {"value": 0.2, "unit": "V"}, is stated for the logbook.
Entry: {"value": 1.715, "unit": "V"}
